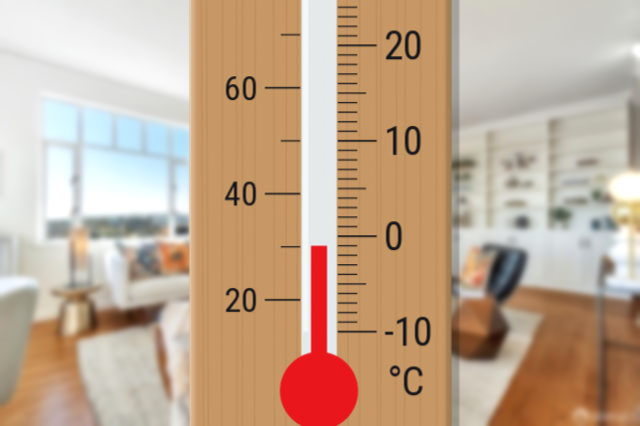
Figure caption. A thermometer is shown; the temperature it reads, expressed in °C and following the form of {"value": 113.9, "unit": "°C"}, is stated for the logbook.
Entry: {"value": -1, "unit": "°C"}
